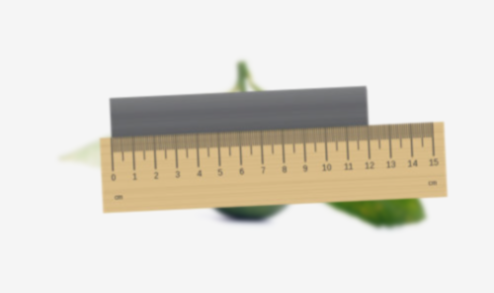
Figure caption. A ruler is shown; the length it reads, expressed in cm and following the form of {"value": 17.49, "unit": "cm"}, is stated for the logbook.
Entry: {"value": 12, "unit": "cm"}
